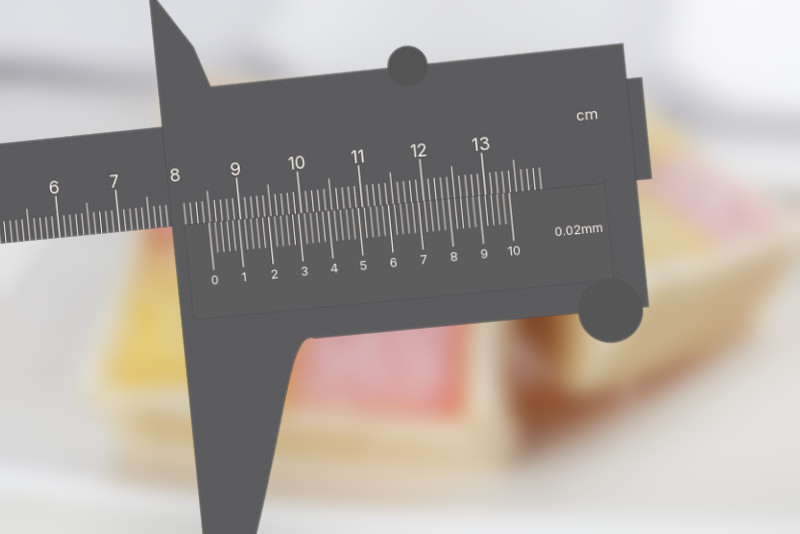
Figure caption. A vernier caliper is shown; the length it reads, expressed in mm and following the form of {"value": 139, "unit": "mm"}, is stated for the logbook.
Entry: {"value": 84.8, "unit": "mm"}
